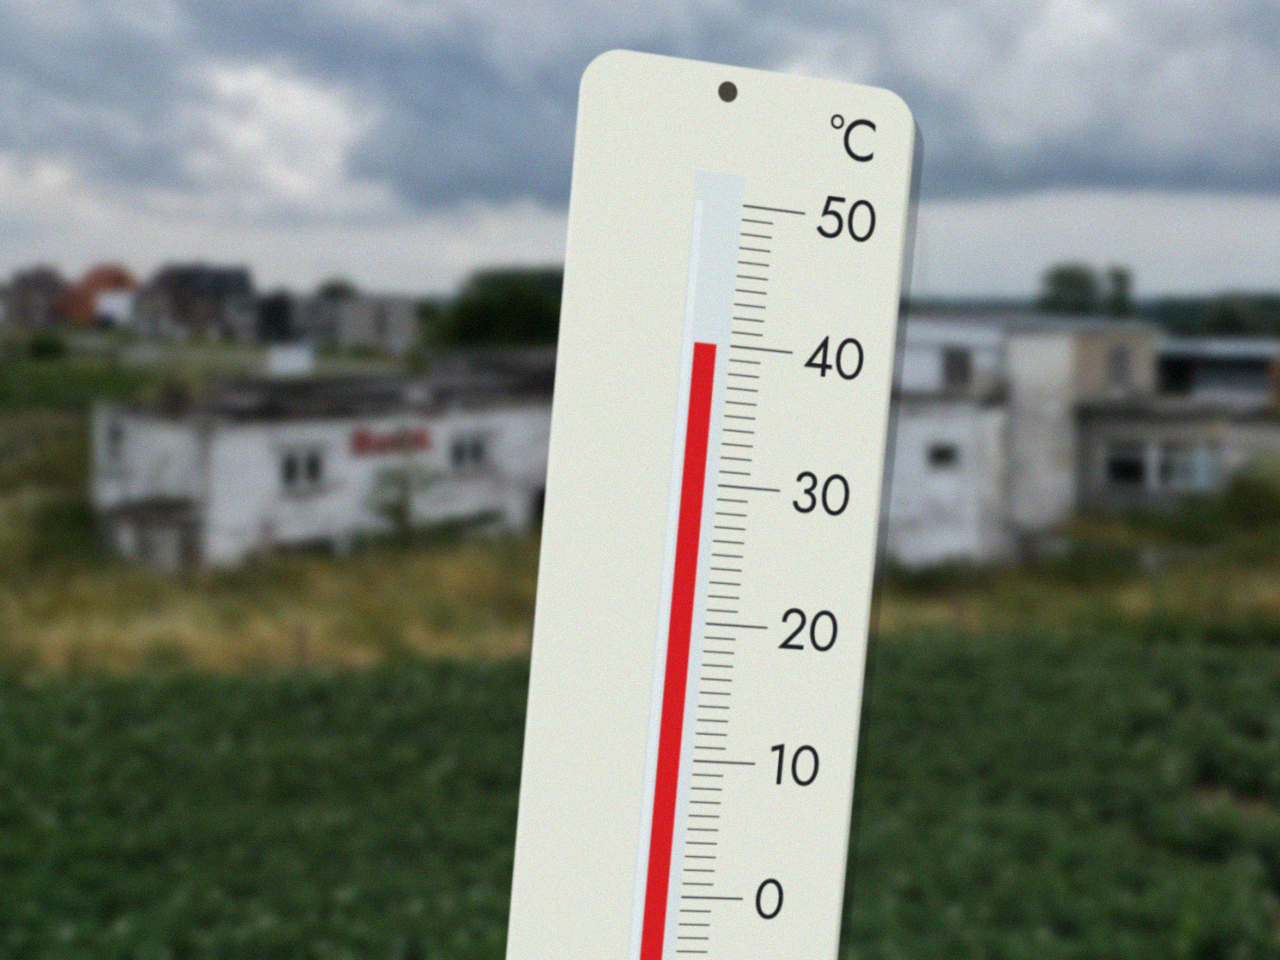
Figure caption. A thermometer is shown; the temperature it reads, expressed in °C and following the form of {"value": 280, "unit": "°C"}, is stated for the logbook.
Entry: {"value": 40, "unit": "°C"}
